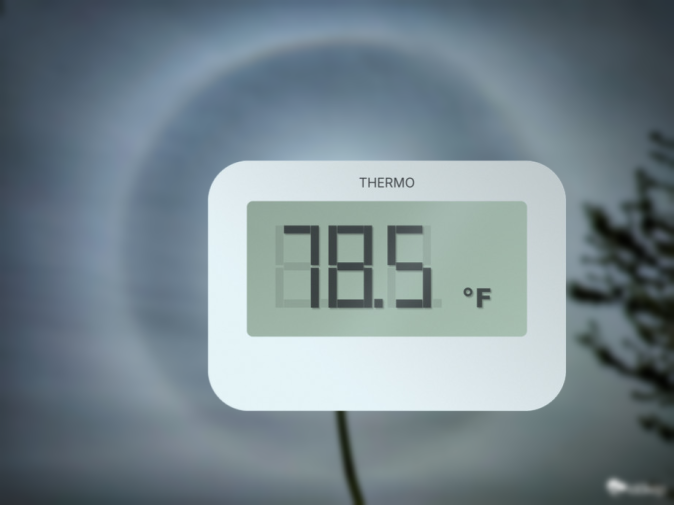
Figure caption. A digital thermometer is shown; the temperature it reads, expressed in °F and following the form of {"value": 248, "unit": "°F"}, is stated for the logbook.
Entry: {"value": 78.5, "unit": "°F"}
